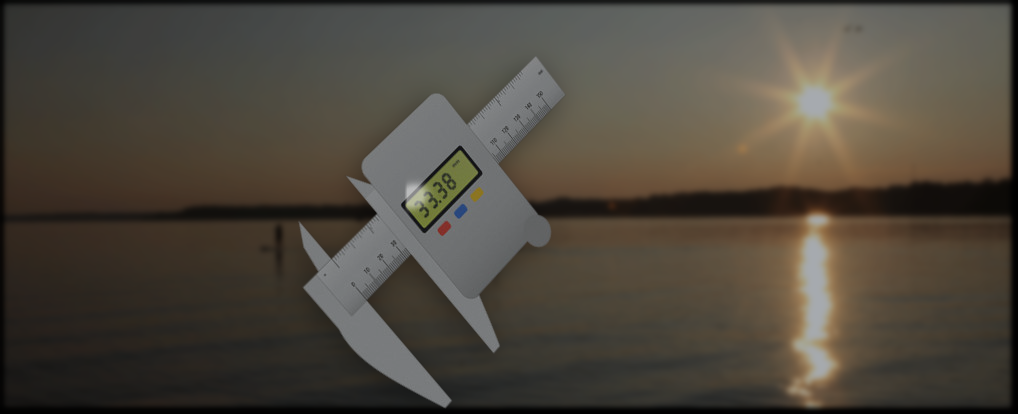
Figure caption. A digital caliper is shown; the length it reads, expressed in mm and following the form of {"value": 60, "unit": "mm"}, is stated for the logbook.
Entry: {"value": 33.38, "unit": "mm"}
